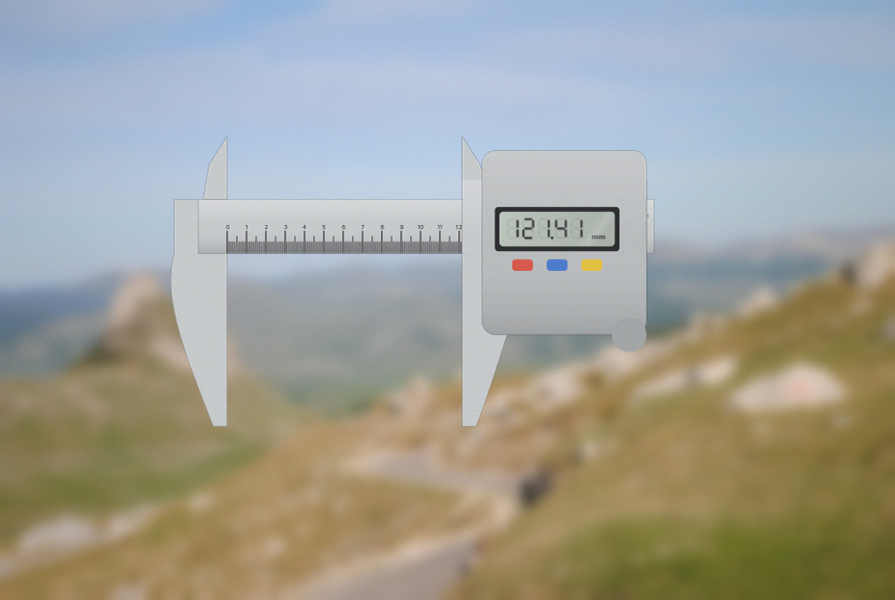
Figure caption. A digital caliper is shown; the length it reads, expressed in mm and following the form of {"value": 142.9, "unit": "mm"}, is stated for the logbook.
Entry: {"value": 121.41, "unit": "mm"}
